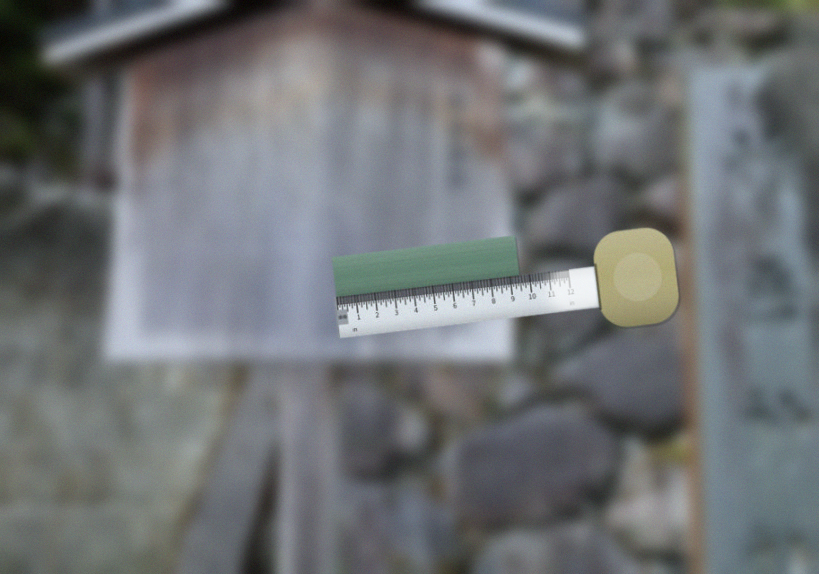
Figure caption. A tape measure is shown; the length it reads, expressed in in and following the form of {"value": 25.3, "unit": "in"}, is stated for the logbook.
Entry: {"value": 9.5, "unit": "in"}
